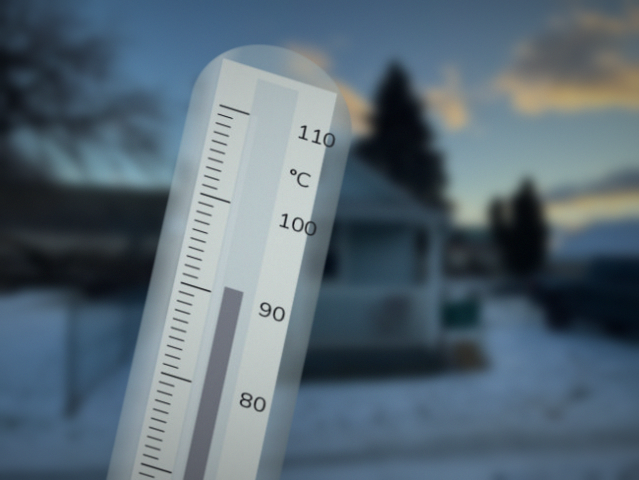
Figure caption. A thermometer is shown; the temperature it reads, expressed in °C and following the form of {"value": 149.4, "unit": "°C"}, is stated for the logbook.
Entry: {"value": 91, "unit": "°C"}
